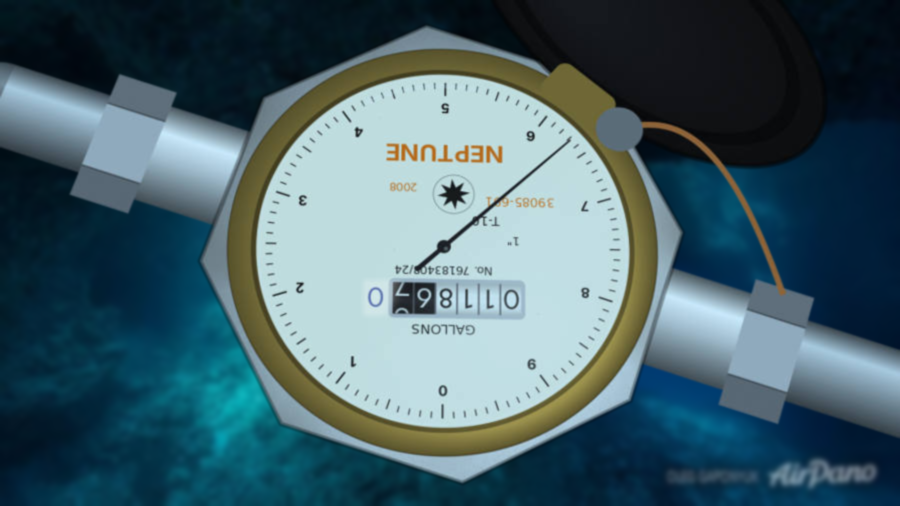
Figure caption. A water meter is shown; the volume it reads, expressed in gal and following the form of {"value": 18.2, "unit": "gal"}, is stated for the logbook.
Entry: {"value": 118666.3, "unit": "gal"}
